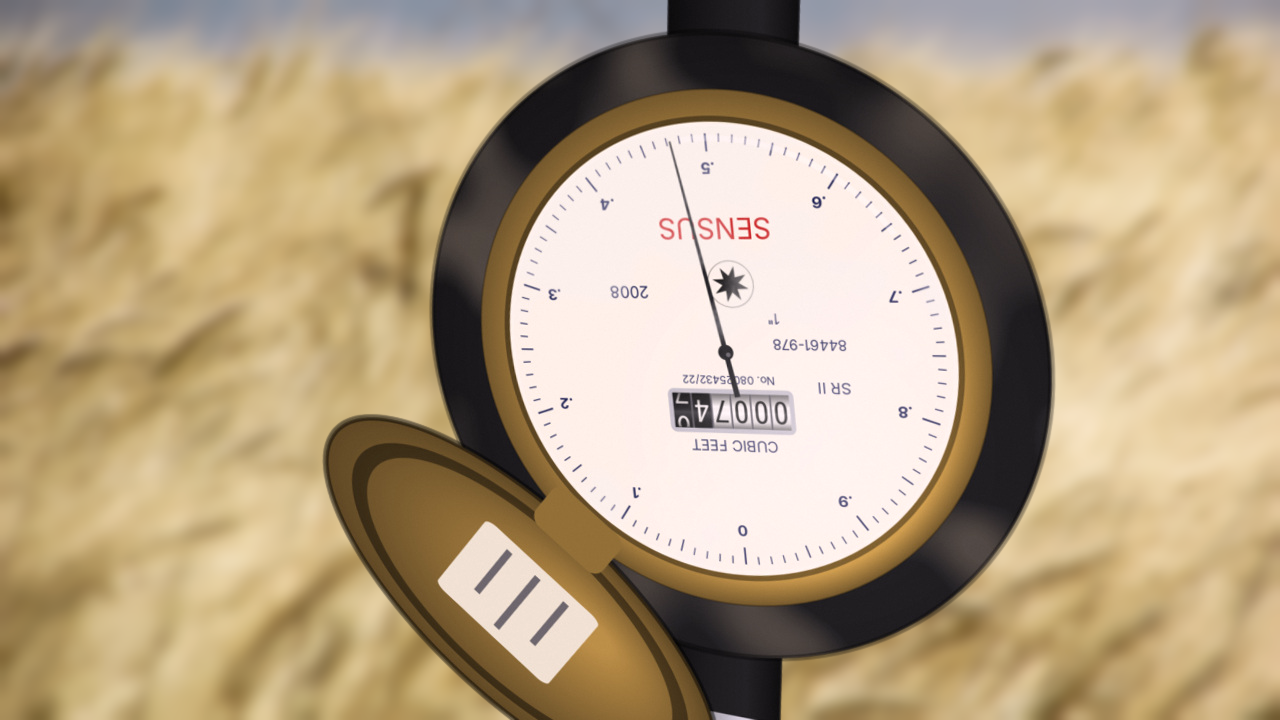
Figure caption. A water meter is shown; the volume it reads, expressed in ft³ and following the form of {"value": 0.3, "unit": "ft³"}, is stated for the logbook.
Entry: {"value": 746.47, "unit": "ft³"}
